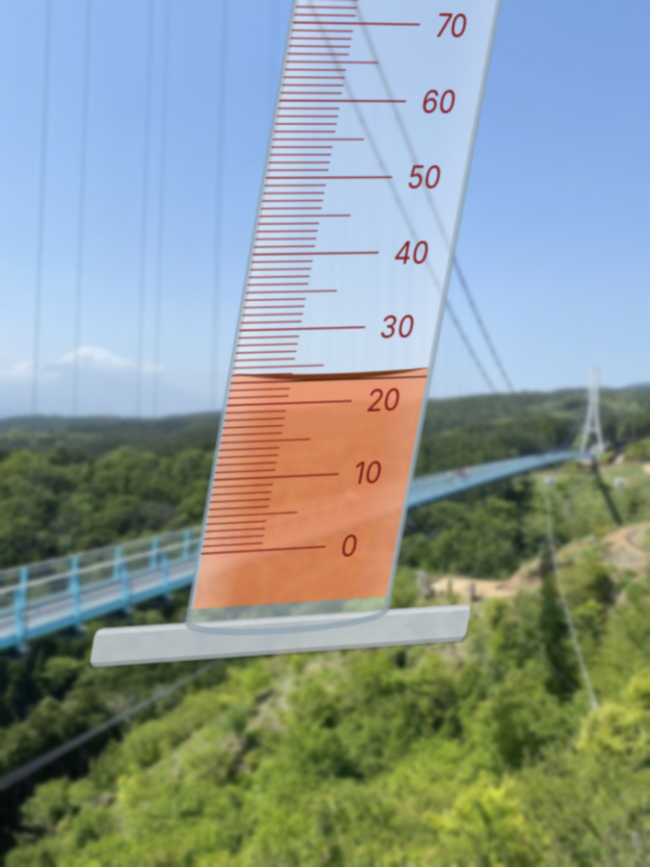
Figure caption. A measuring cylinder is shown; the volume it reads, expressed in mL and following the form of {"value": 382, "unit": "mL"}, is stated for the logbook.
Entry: {"value": 23, "unit": "mL"}
